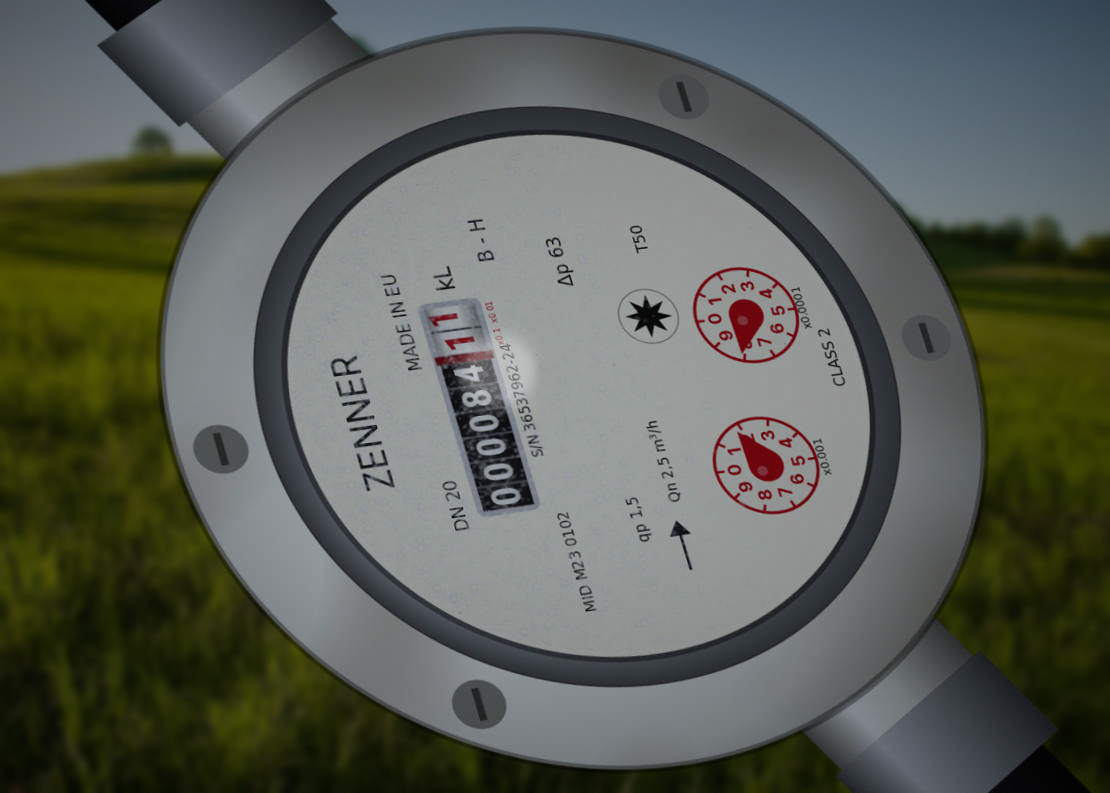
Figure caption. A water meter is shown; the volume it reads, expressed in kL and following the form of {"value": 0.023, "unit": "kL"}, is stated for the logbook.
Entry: {"value": 84.1118, "unit": "kL"}
